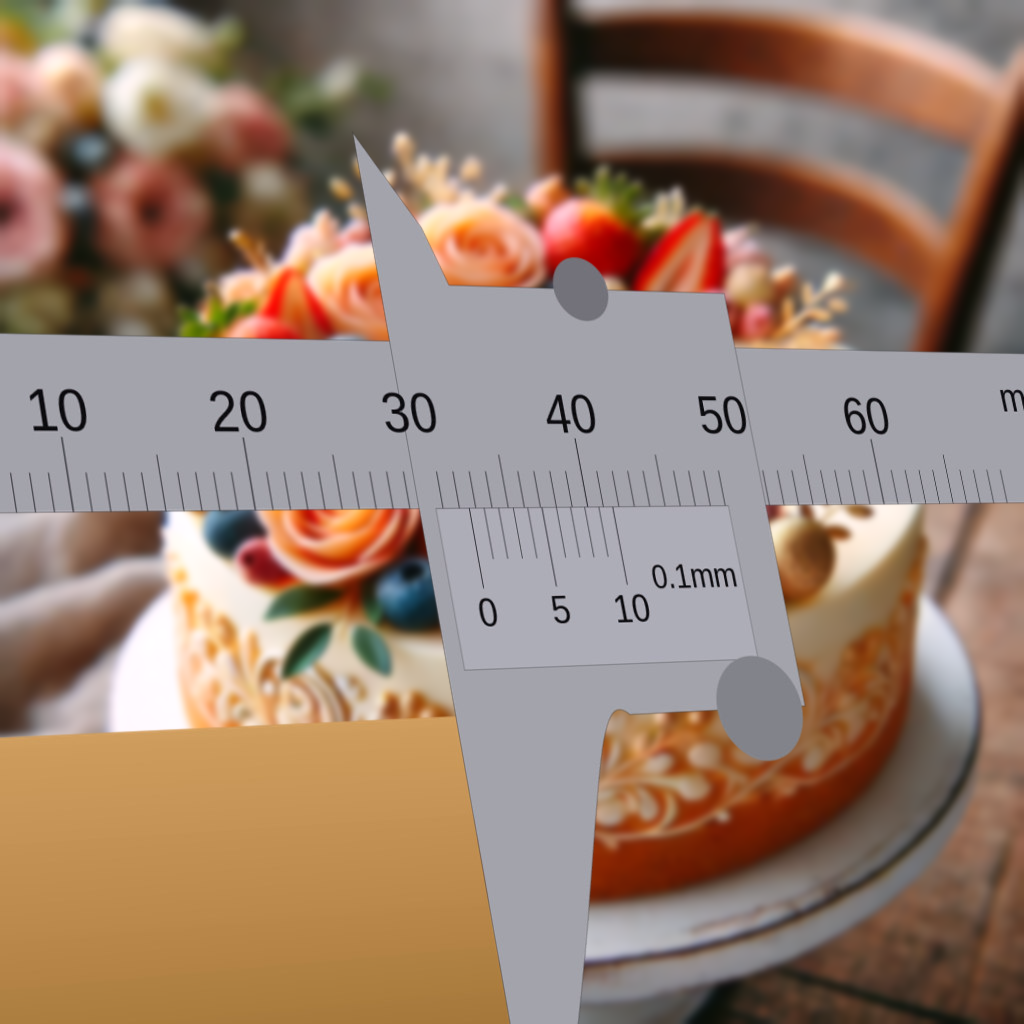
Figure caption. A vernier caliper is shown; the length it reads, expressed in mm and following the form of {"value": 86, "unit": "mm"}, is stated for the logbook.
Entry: {"value": 32.6, "unit": "mm"}
